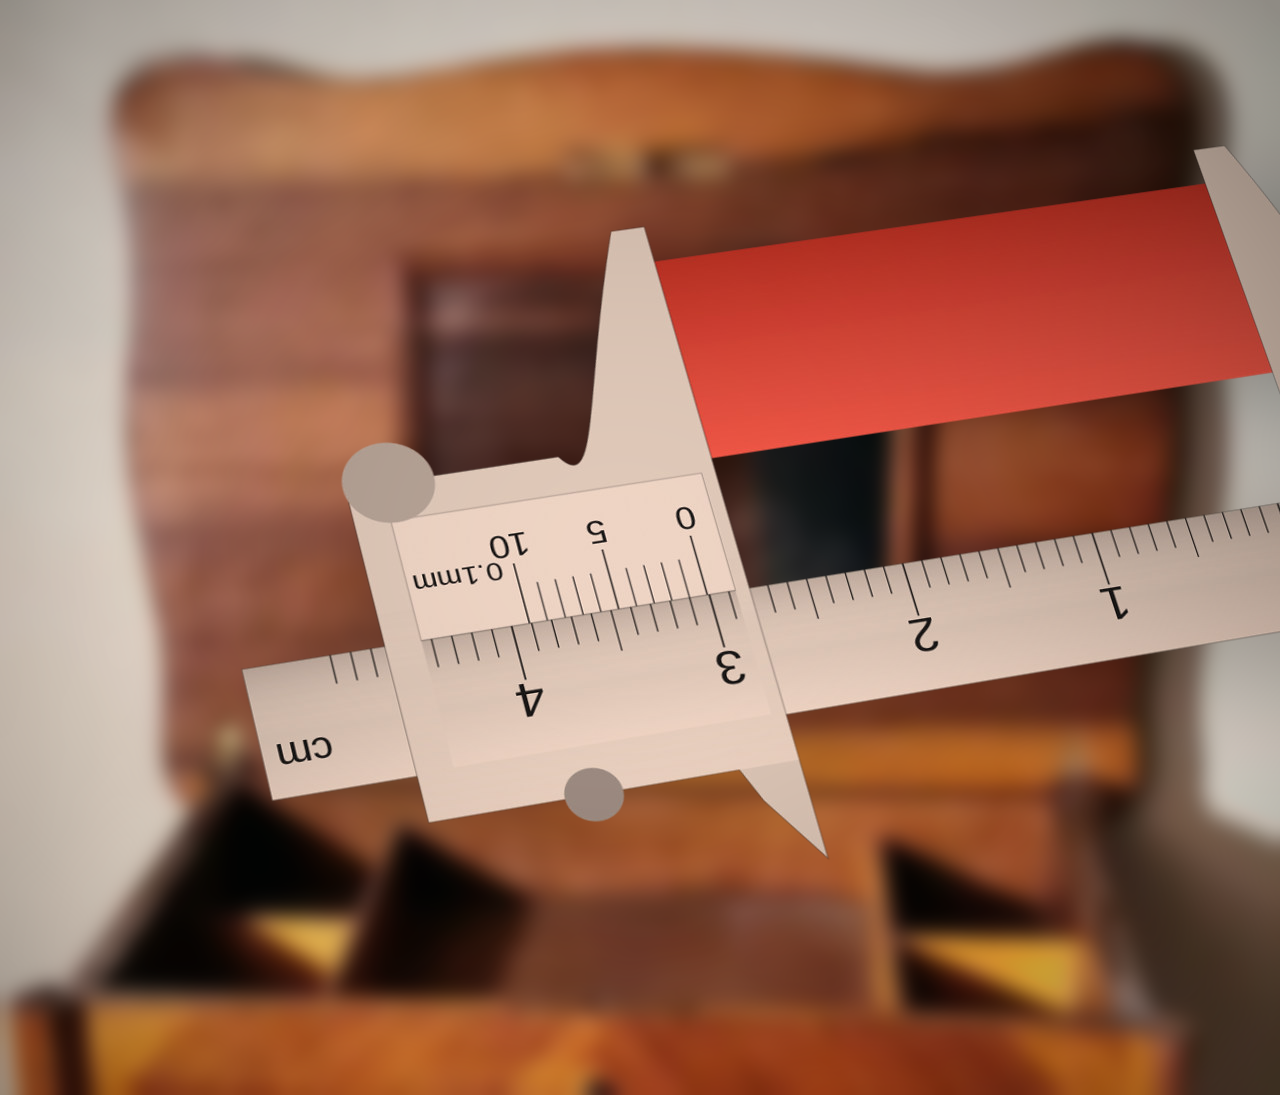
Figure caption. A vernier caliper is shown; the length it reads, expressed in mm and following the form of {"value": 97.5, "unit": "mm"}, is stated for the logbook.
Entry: {"value": 30.1, "unit": "mm"}
